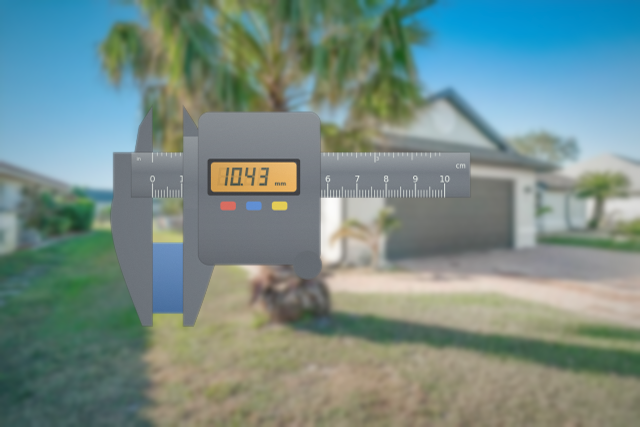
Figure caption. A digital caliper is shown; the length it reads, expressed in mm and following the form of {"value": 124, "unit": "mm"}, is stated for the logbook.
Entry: {"value": 10.43, "unit": "mm"}
